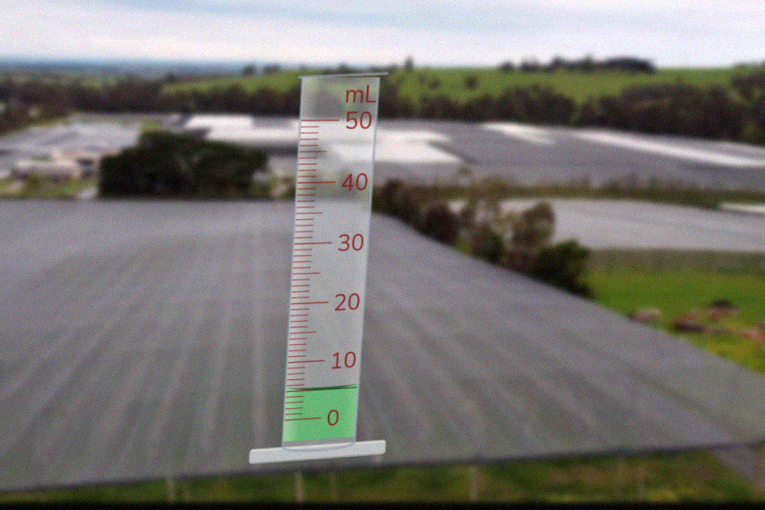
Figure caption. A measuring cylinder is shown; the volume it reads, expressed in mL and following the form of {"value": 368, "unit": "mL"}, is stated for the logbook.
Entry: {"value": 5, "unit": "mL"}
